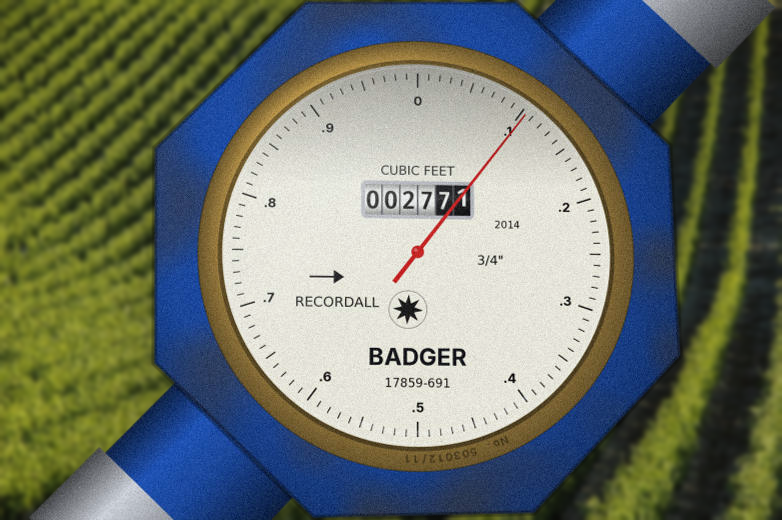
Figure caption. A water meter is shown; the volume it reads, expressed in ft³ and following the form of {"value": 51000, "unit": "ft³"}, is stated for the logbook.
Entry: {"value": 2771.10, "unit": "ft³"}
